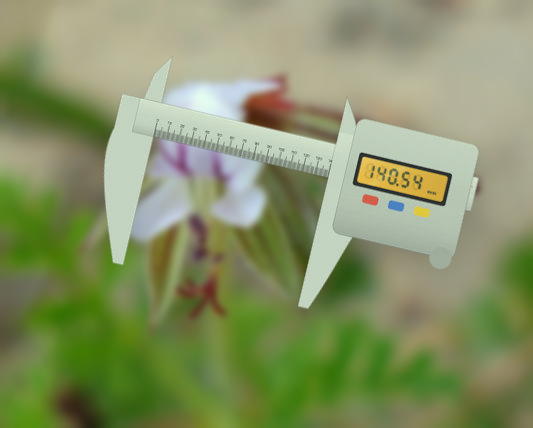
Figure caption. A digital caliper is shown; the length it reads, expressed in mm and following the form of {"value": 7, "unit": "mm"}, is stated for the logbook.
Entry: {"value": 140.54, "unit": "mm"}
